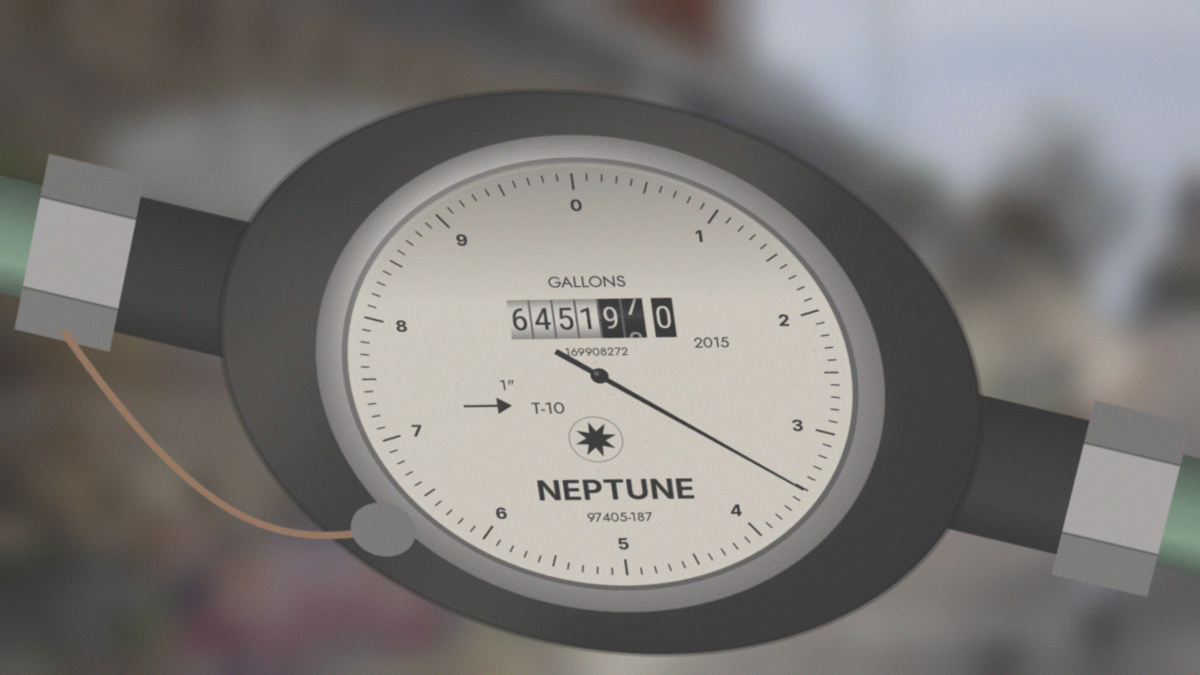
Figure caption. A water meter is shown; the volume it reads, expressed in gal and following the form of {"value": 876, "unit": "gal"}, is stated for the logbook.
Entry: {"value": 6451973.5, "unit": "gal"}
